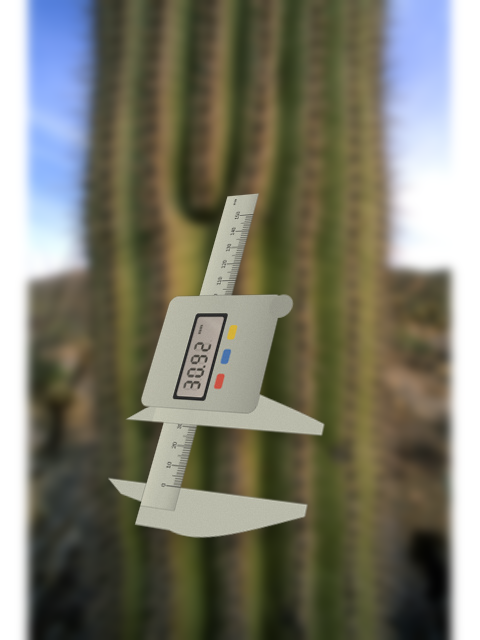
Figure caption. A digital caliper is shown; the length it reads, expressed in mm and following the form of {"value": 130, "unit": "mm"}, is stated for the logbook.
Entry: {"value": 30.92, "unit": "mm"}
